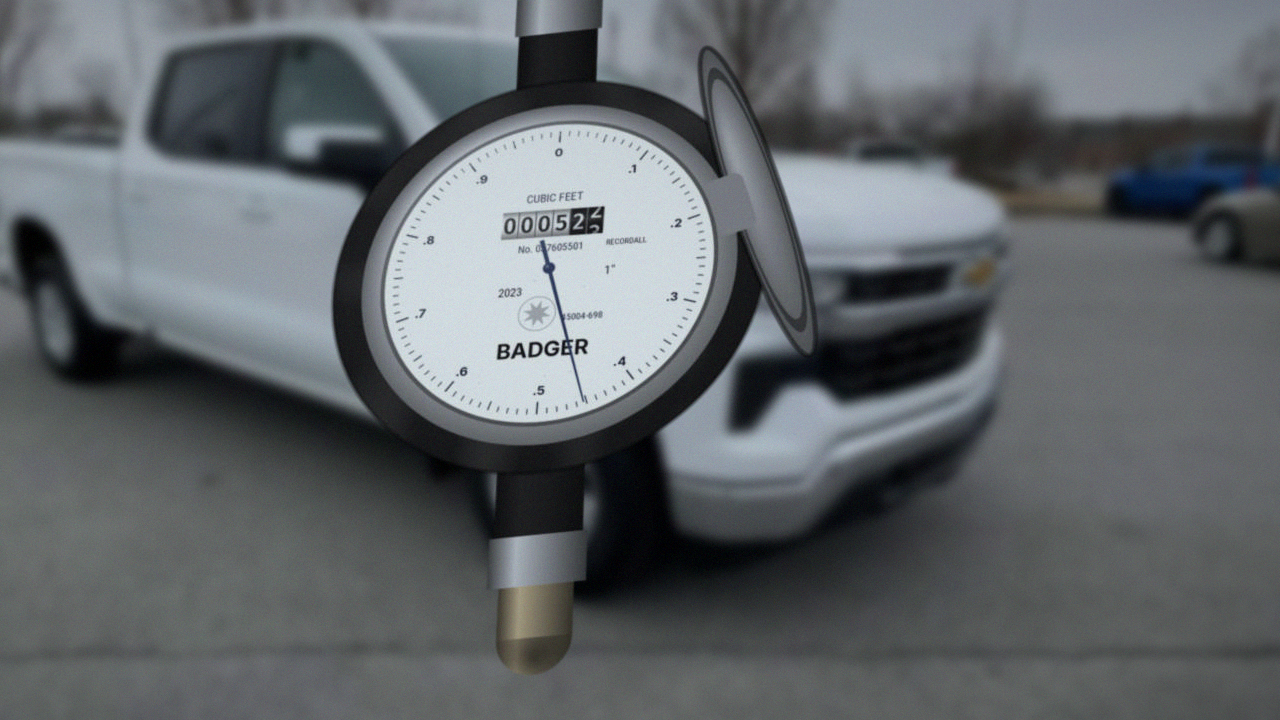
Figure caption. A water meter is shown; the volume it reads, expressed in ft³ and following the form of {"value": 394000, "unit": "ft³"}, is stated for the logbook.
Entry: {"value": 522.45, "unit": "ft³"}
